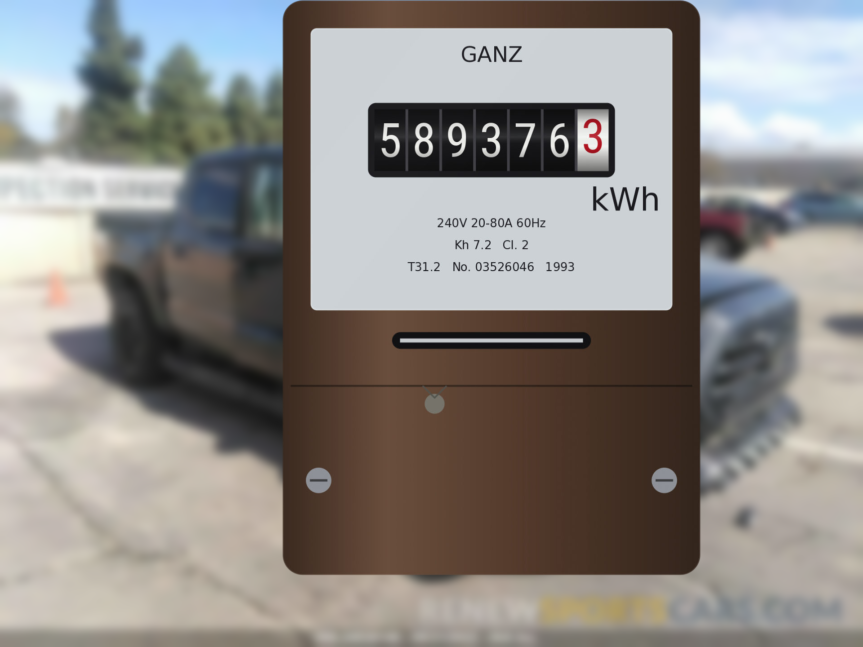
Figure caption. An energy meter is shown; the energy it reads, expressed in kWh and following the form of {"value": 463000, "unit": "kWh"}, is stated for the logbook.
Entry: {"value": 589376.3, "unit": "kWh"}
